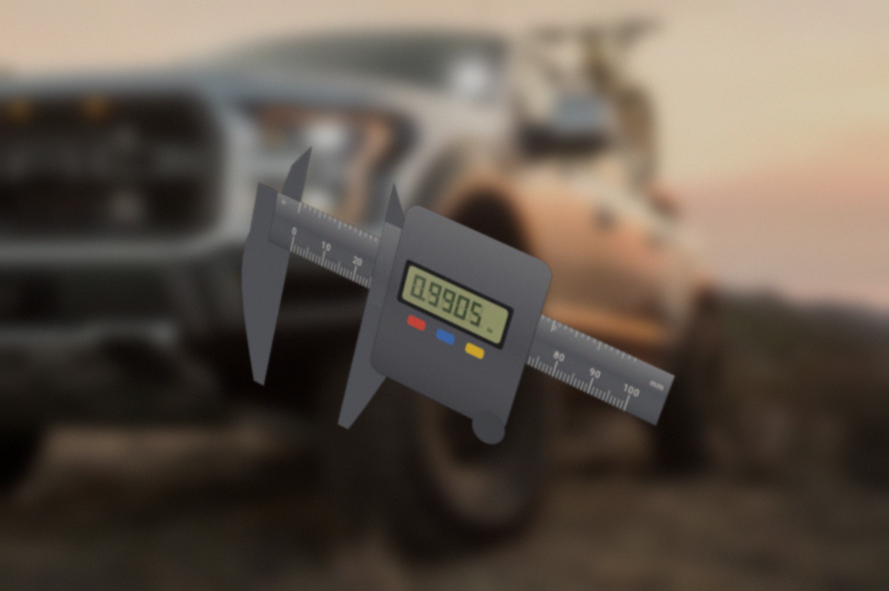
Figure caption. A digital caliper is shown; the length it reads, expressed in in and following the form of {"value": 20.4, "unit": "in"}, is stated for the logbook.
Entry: {"value": 0.9905, "unit": "in"}
